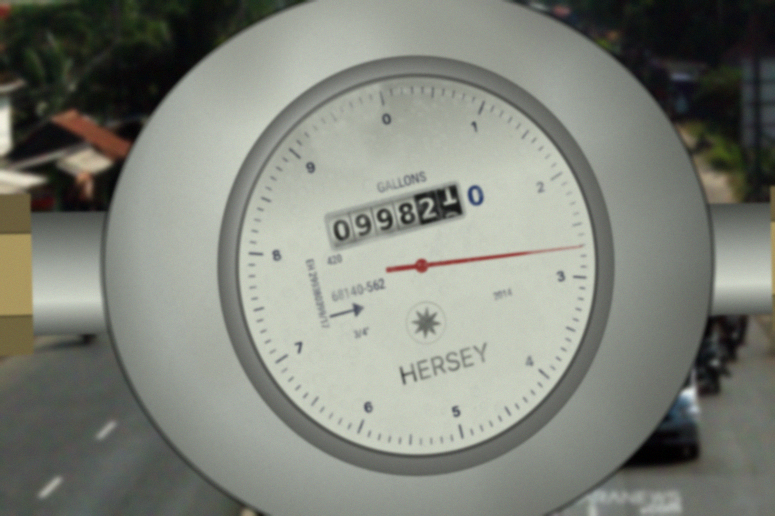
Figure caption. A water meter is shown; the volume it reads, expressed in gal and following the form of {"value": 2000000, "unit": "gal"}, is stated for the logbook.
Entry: {"value": 998212.7, "unit": "gal"}
